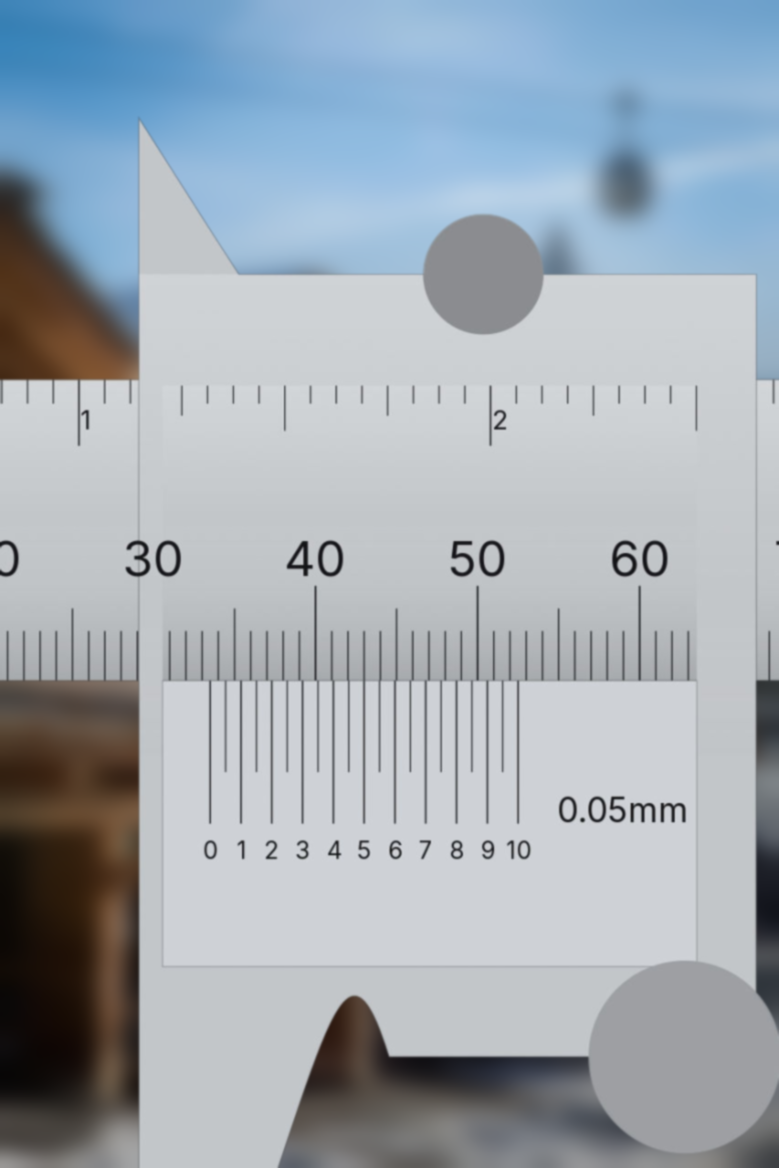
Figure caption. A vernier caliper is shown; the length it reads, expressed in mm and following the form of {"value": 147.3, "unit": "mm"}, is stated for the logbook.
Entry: {"value": 33.5, "unit": "mm"}
